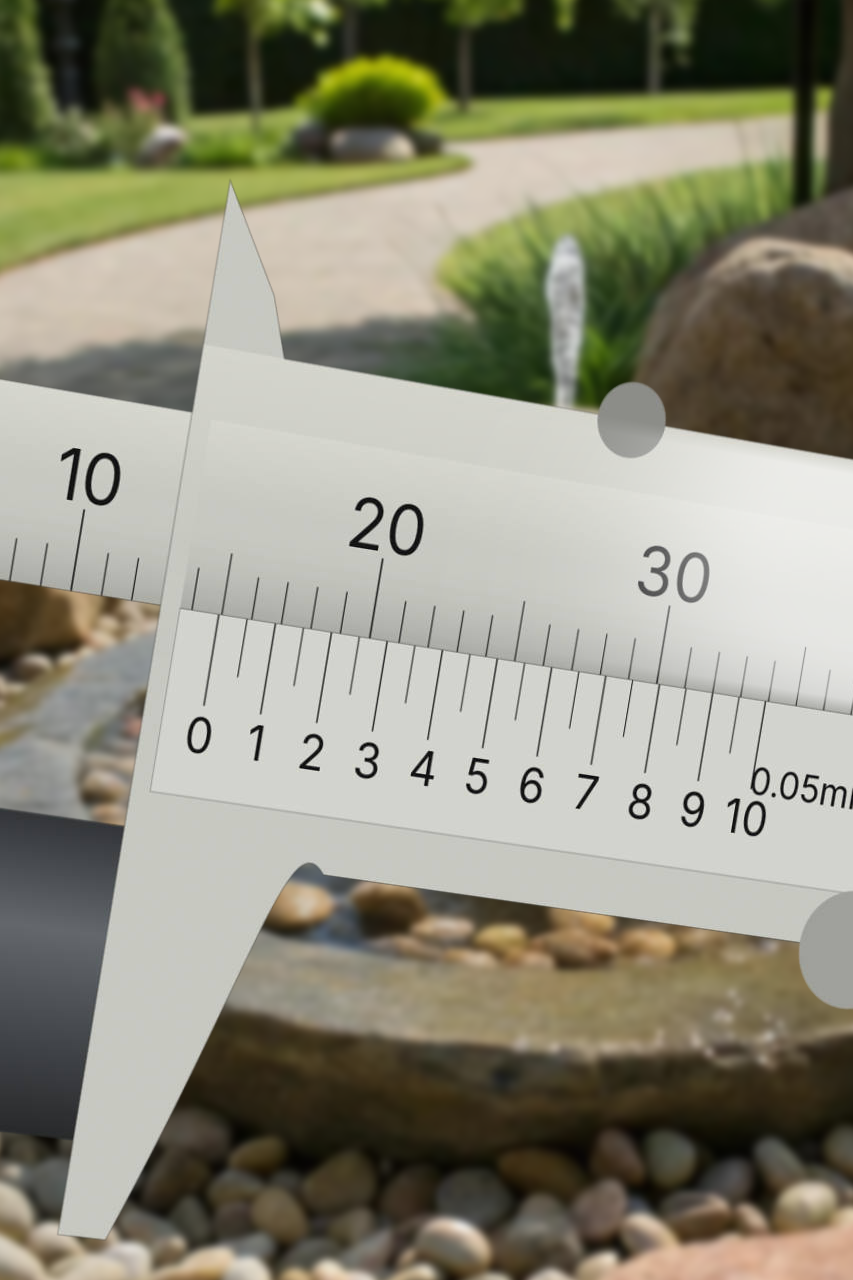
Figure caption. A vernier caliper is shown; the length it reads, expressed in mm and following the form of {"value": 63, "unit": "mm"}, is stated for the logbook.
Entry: {"value": 14.90, "unit": "mm"}
